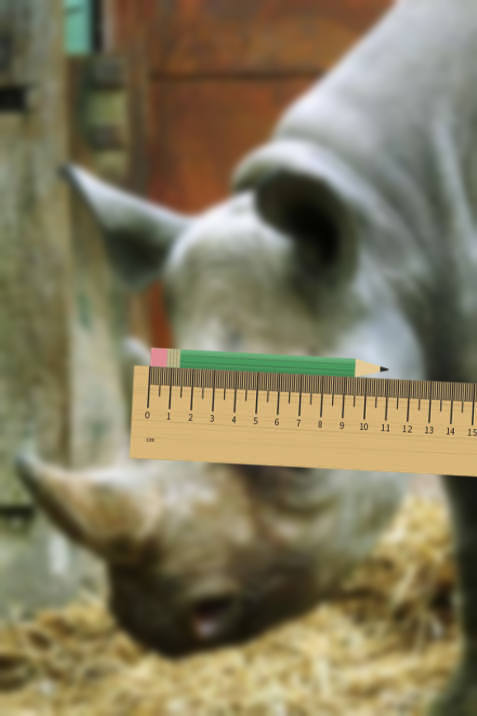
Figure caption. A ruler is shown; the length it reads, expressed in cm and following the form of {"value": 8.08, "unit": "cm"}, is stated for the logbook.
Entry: {"value": 11, "unit": "cm"}
